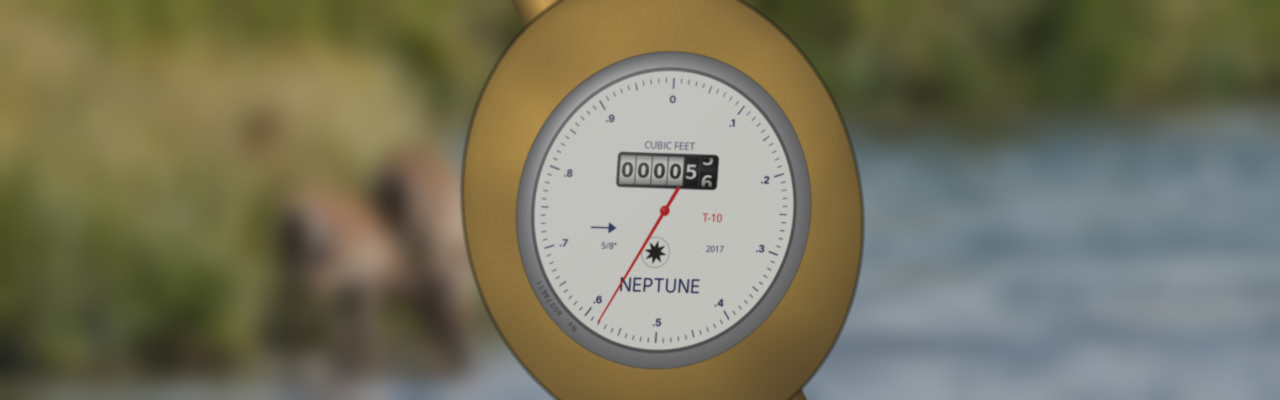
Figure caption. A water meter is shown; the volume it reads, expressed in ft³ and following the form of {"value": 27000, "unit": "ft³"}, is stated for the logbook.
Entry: {"value": 55.58, "unit": "ft³"}
